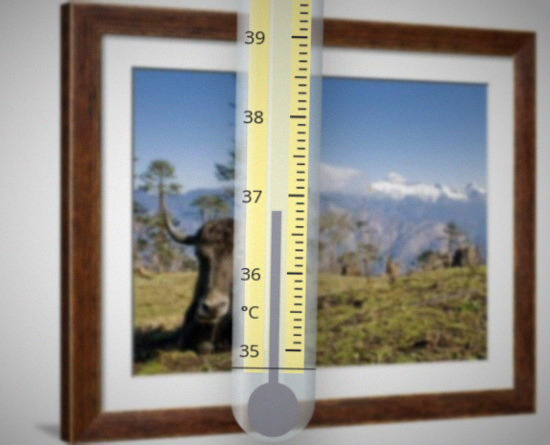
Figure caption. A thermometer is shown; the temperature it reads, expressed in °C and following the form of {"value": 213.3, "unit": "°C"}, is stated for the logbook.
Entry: {"value": 36.8, "unit": "°C"}
